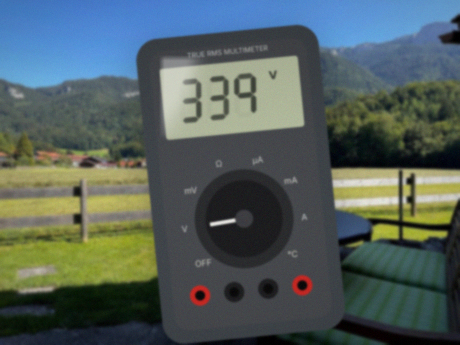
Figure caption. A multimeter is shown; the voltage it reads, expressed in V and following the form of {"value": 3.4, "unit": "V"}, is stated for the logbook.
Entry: {"value": 339, "unit": "V"}
